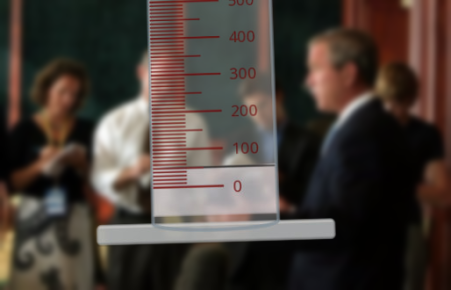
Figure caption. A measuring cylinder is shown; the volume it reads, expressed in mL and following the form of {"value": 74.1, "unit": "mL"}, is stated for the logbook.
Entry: {"value": 50, "unit": "mL"}
